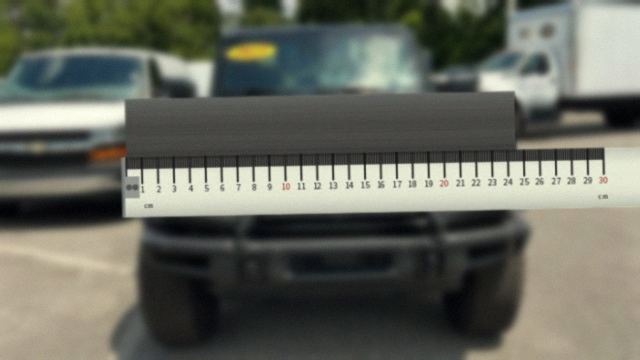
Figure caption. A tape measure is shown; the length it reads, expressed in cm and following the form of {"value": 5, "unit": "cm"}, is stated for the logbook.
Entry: {"value": 24.5, "unit": "cm"}
